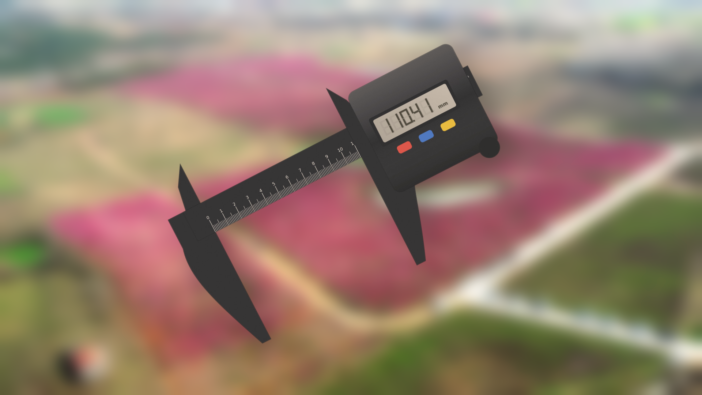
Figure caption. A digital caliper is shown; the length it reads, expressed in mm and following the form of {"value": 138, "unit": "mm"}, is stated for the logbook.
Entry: {"value": 110.41, "unit": "mm"}
